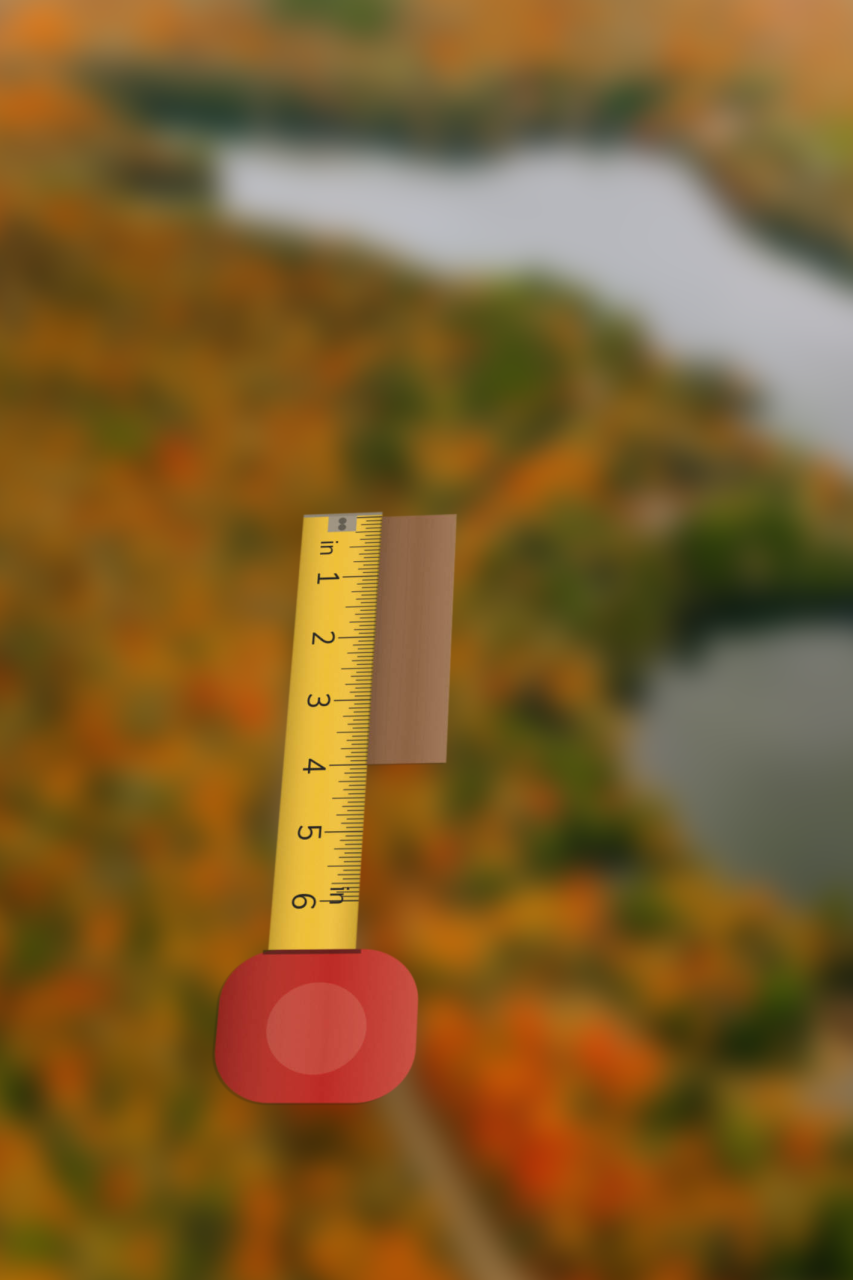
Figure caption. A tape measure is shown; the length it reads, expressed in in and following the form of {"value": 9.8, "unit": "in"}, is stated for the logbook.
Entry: {"value": 4, "unit": "in"}
